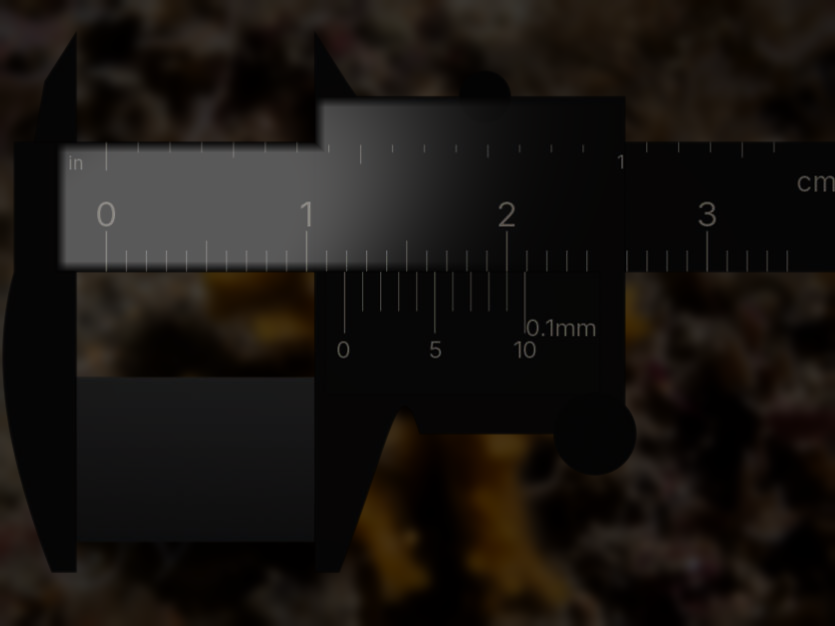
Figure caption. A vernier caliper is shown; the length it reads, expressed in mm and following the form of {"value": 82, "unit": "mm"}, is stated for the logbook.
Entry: {"value": 11.9, "unit": "mm"}
